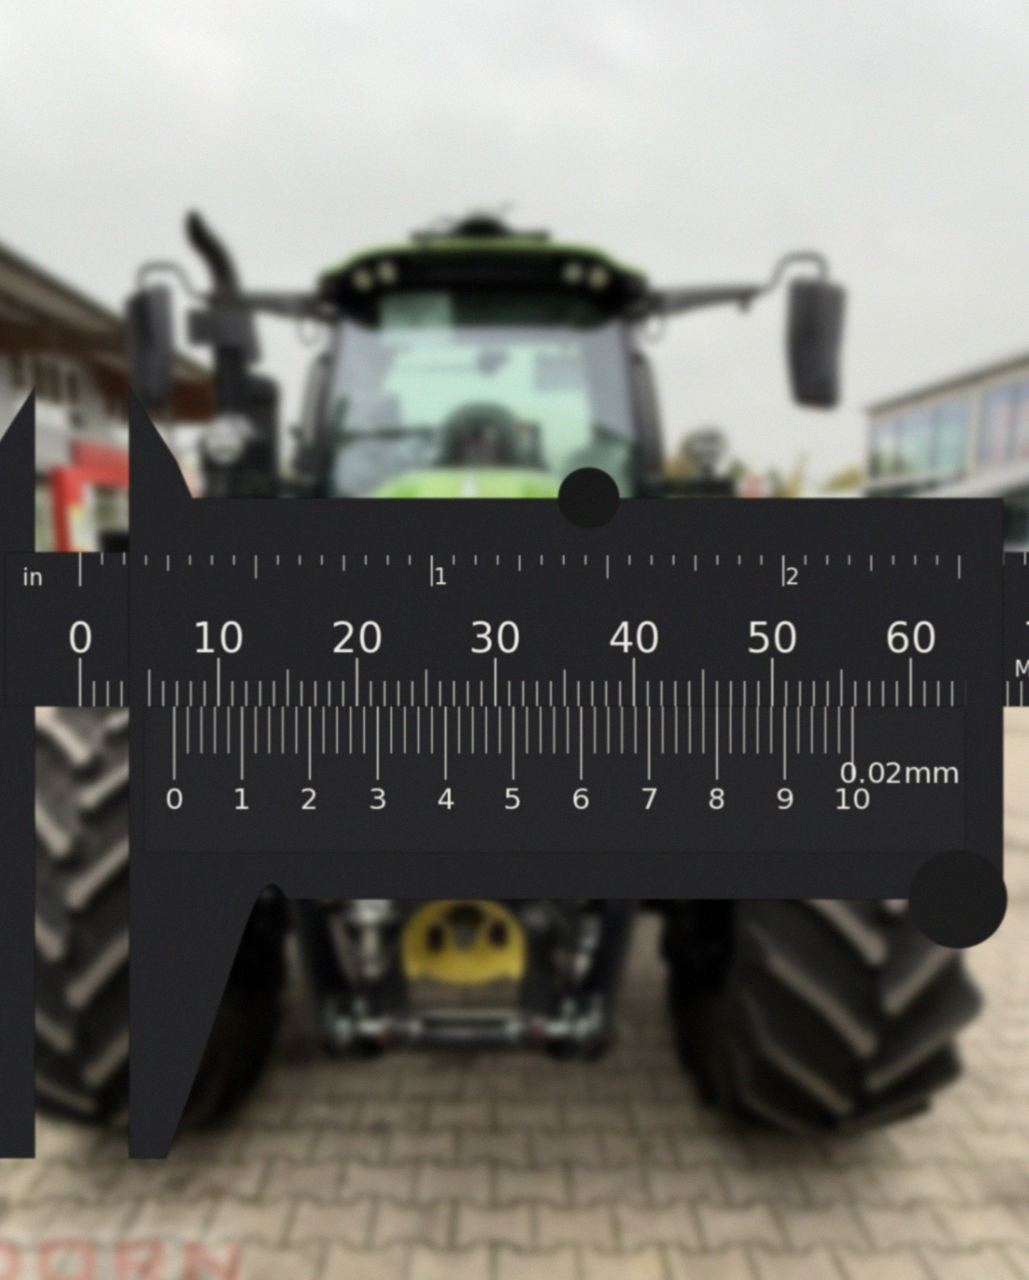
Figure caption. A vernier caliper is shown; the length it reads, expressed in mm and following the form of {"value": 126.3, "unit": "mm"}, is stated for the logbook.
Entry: {"value": 6.8, "unit": "mm"}
